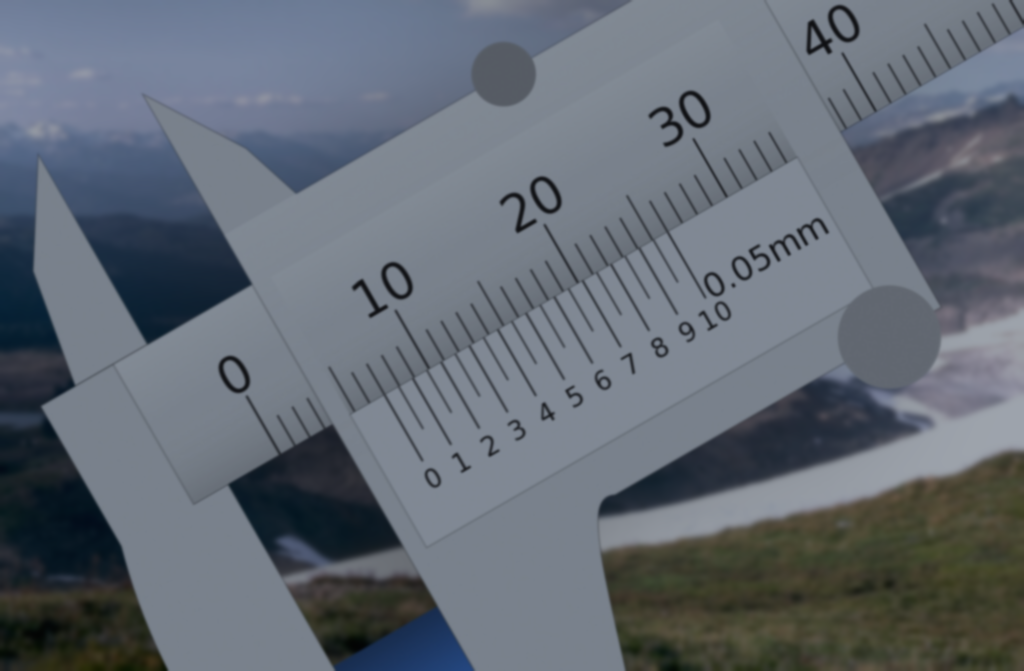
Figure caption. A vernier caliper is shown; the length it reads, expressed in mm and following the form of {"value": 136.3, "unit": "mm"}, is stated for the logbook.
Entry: {"value": 7.0, "unit": "mm"}
